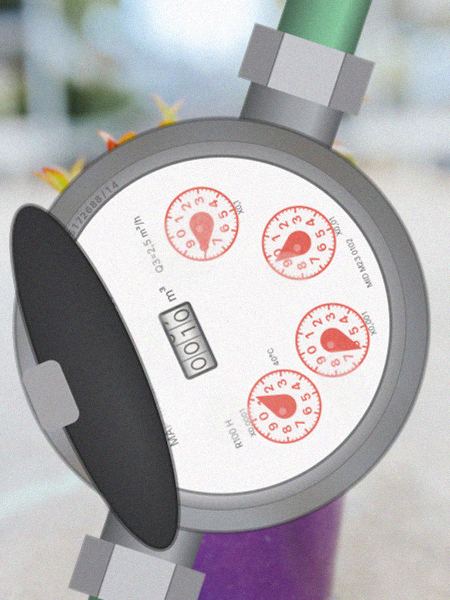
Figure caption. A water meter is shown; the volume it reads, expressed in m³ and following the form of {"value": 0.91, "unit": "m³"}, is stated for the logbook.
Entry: {"value": 9.7961, "unit": "m³"}
